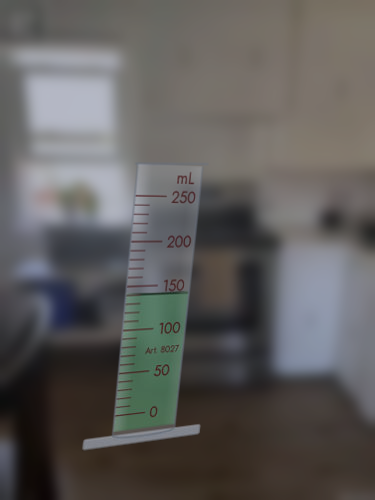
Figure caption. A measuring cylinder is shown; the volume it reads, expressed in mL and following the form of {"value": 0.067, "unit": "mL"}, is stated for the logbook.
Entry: {"value": 140, "unit": "mL"}
